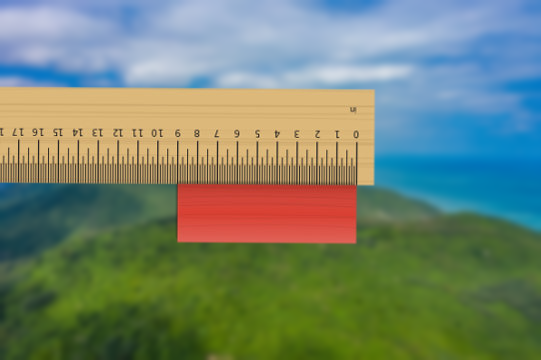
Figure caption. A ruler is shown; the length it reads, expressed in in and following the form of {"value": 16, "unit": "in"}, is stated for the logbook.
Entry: {"value": 9, "unit": "in"}
